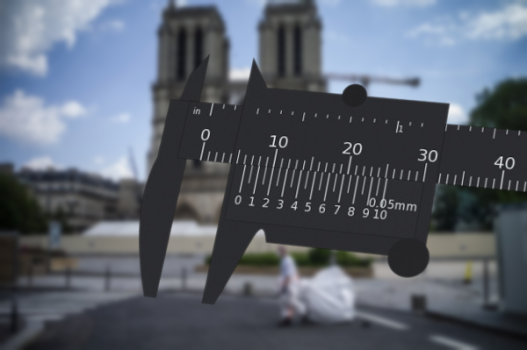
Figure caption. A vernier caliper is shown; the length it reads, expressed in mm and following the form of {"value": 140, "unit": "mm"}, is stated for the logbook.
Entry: {"value": 6.2, "unit": "mm"}
